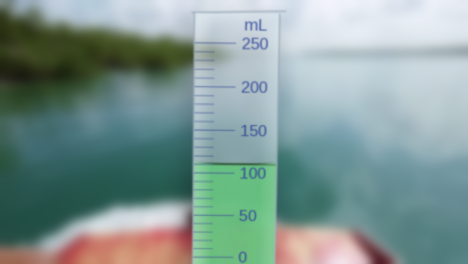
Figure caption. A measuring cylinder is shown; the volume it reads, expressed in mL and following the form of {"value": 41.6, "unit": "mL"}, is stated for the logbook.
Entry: {"value": 110, "unit": "mL"}
